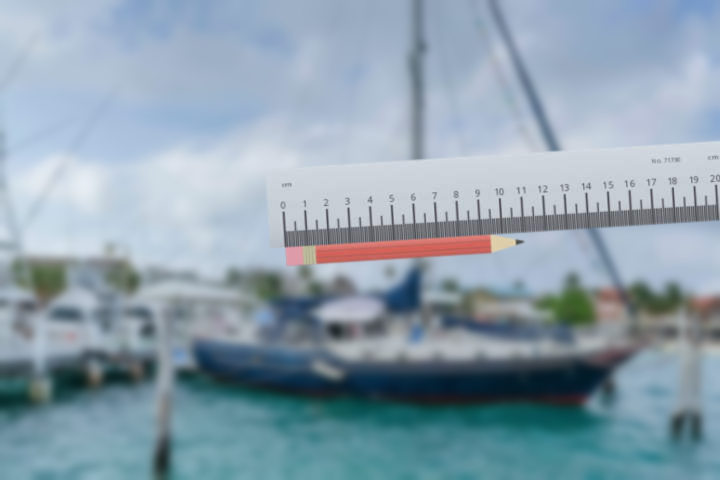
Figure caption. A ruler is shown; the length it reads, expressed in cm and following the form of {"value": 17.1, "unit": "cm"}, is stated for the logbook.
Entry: {"value": 11, "unit": "cm"}
